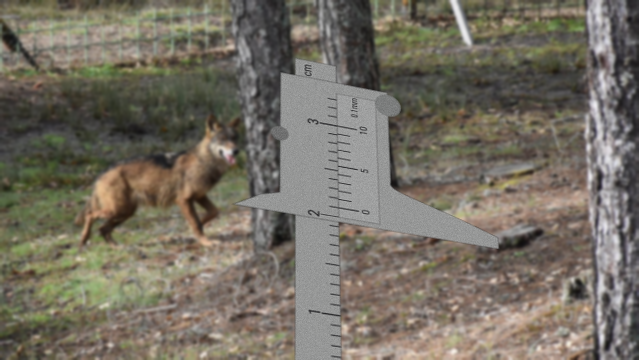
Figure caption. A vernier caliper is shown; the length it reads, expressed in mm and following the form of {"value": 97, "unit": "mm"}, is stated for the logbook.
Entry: {"value": 21.0, "unit": "mm"}
